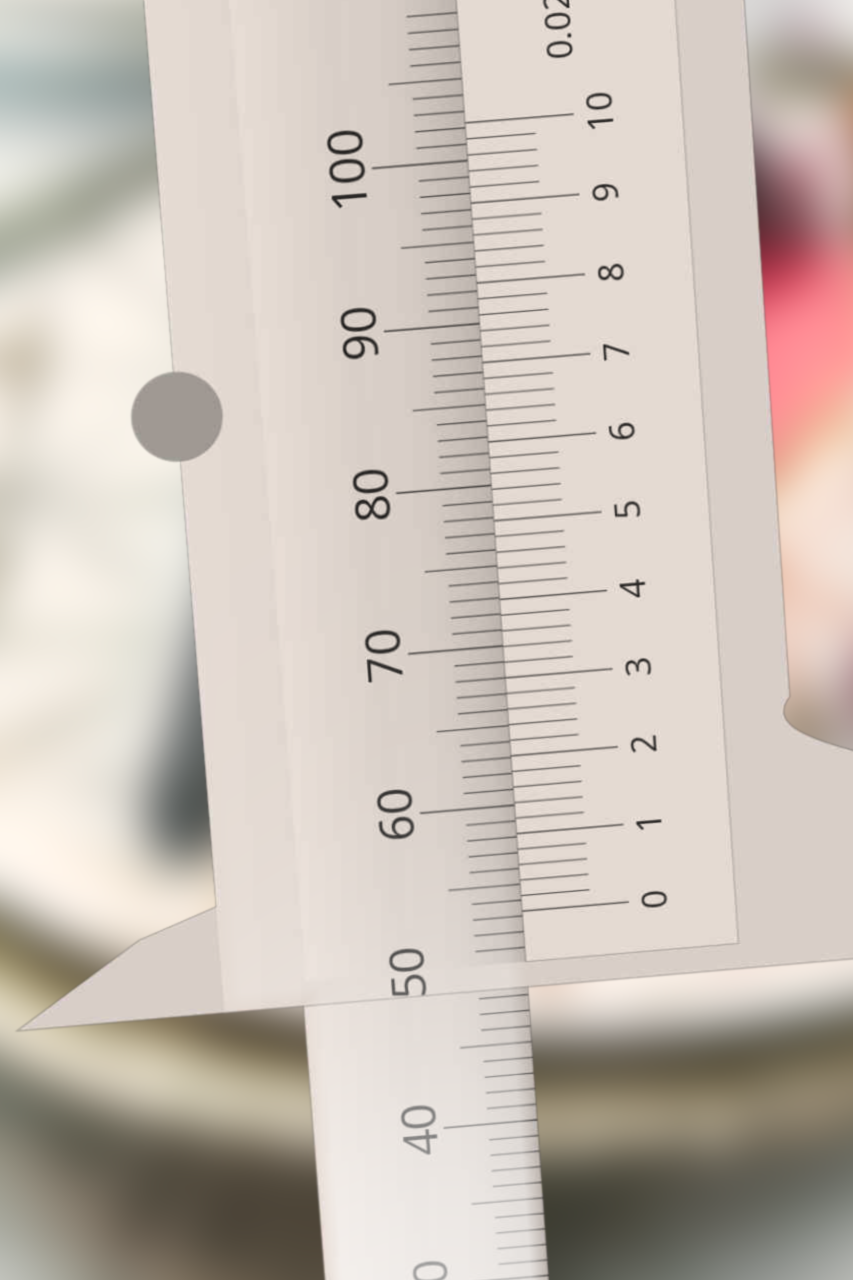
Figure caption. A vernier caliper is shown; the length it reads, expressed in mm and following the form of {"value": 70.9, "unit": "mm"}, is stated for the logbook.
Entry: {"value": 53.3, "unit": "mm"}
